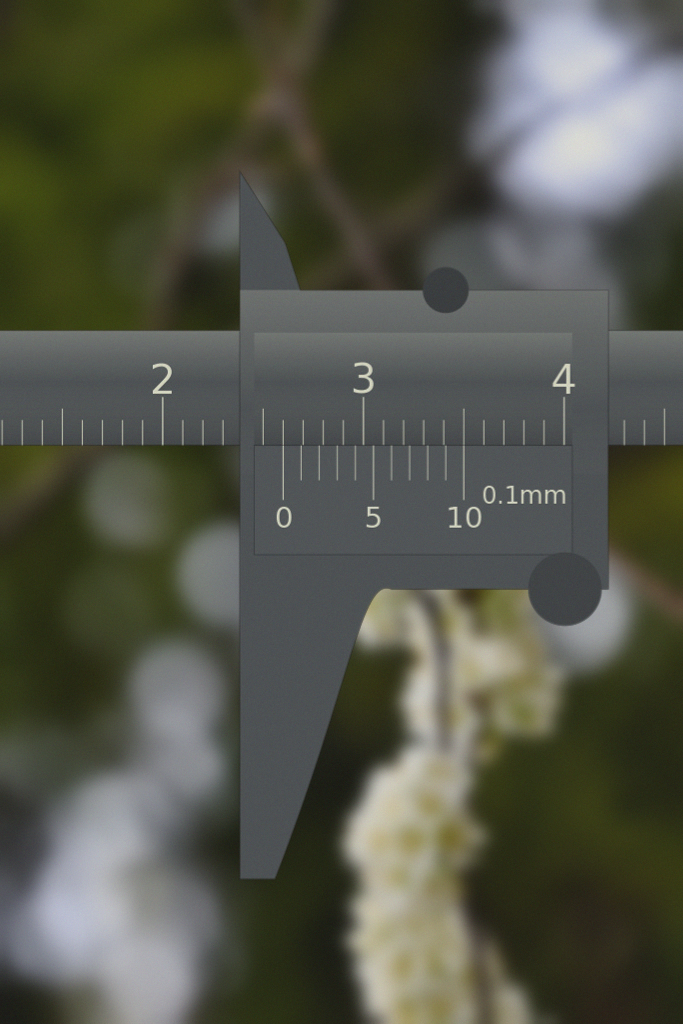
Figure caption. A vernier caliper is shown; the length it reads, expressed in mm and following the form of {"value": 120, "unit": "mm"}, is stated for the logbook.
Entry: {"value": 26.0, "unit": "mm"}
